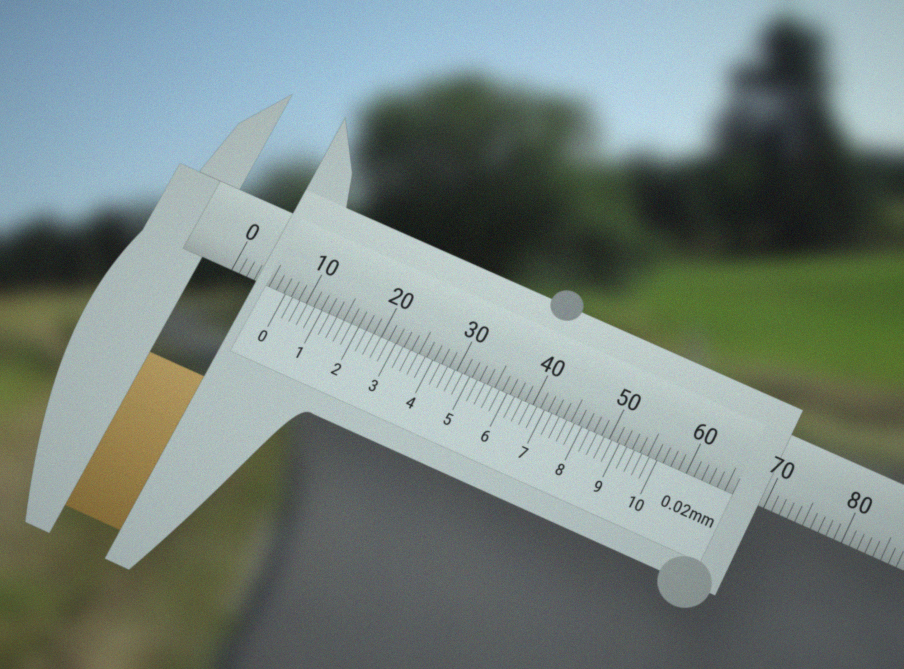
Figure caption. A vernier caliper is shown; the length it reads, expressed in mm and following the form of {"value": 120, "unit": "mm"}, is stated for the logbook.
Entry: {"value": 7.2, "unit": "mm"}
